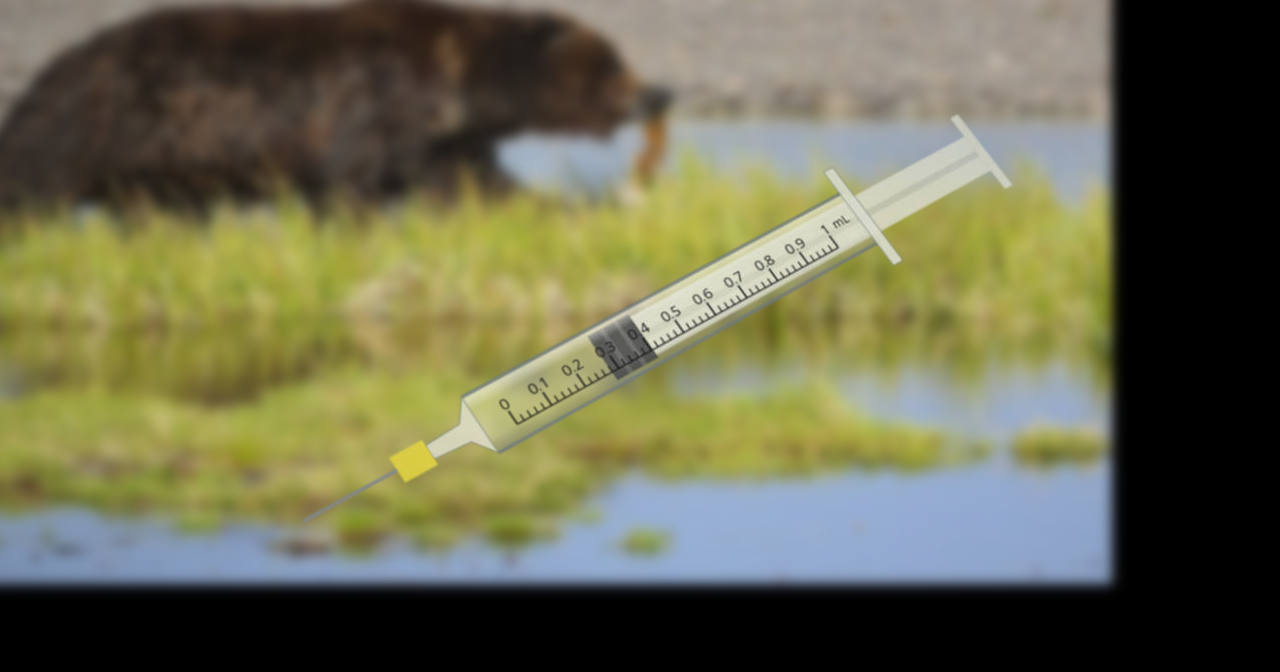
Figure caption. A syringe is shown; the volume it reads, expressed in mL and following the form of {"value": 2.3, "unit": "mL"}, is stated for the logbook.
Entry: {"value": 0.28, "unit": "mL"}
